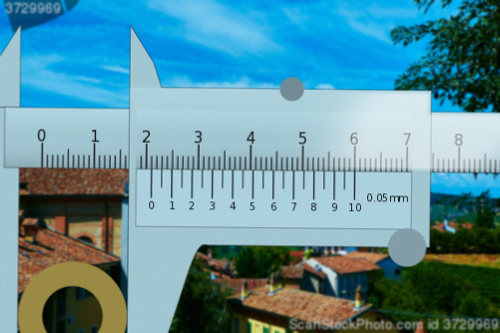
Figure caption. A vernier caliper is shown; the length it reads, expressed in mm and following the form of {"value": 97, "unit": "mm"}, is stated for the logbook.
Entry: {"value": 21.0, "unit": "mm"}
